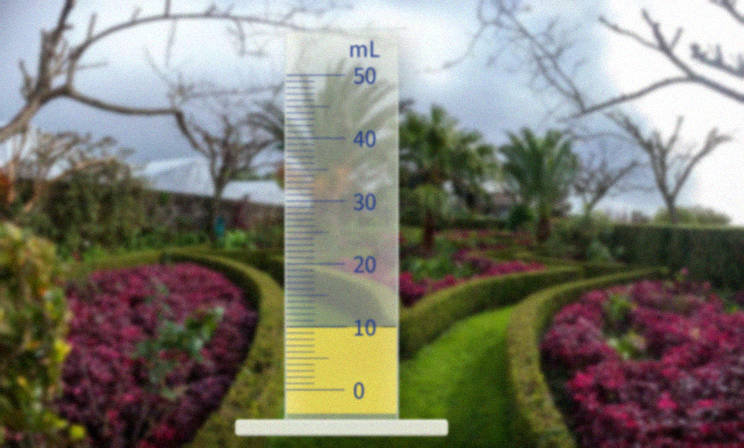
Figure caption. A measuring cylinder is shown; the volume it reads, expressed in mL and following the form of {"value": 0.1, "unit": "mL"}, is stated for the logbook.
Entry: {"value": 10, "unit": "mL"}
